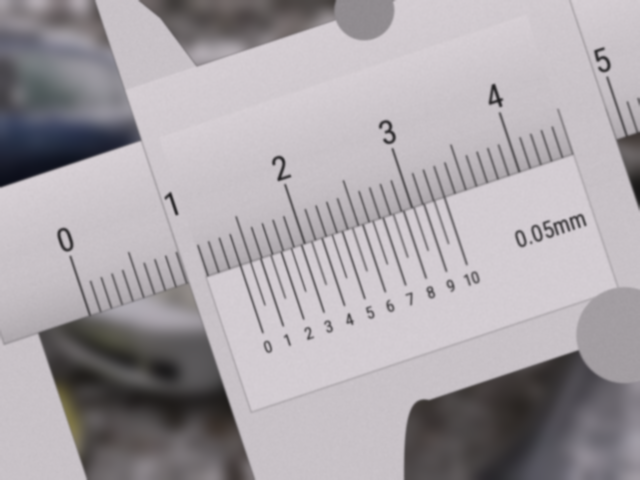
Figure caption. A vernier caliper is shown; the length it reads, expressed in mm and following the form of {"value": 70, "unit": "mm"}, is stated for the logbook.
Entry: {"value": 14.0, "unit": "mm"}
